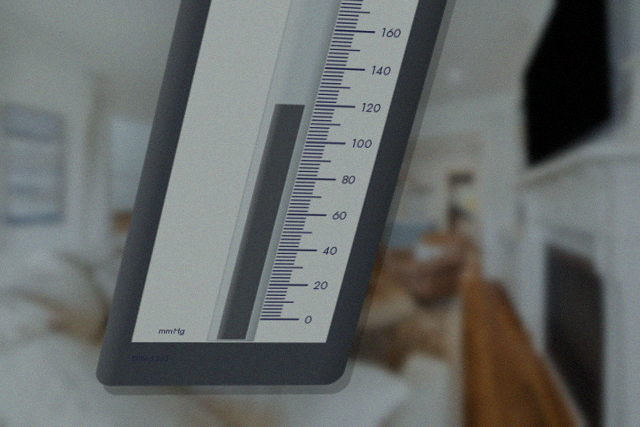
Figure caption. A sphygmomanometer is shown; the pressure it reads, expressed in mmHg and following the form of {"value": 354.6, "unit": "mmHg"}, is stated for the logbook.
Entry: {"value": 120, "unit": "mmHg"}
